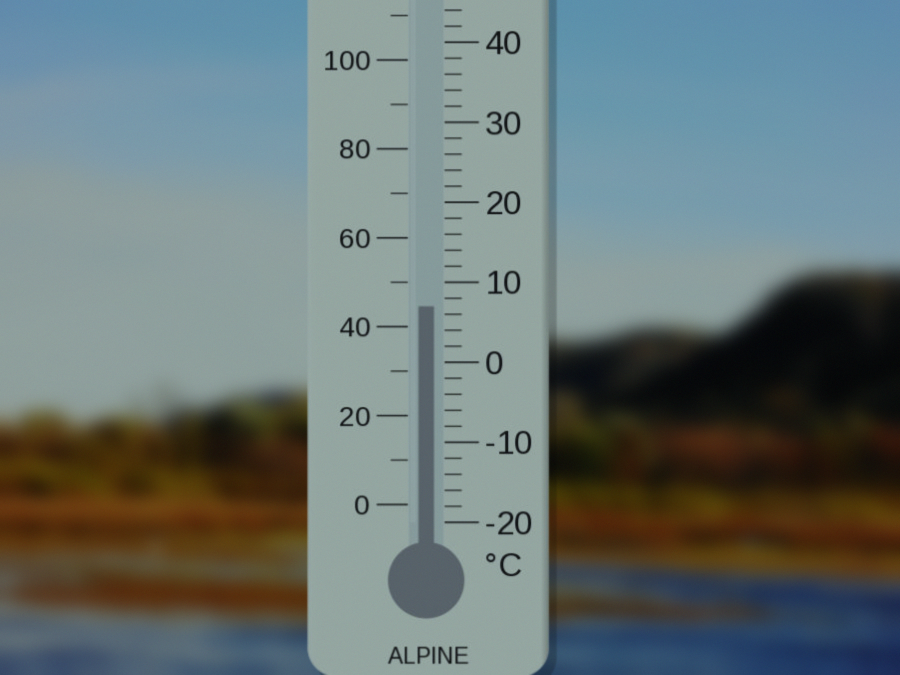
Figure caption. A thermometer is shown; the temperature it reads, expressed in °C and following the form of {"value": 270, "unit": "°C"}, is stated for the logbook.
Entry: {"value": 7, "unit": "°C"}
